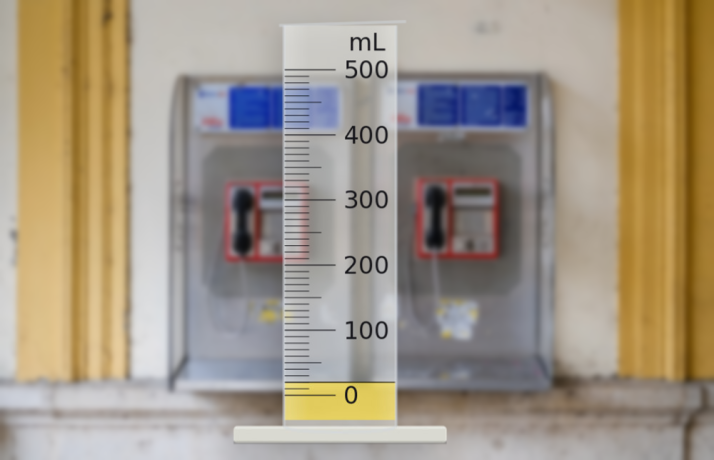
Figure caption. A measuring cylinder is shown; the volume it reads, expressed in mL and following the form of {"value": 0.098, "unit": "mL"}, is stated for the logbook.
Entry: {"value": 20, "unit": "mL"}
